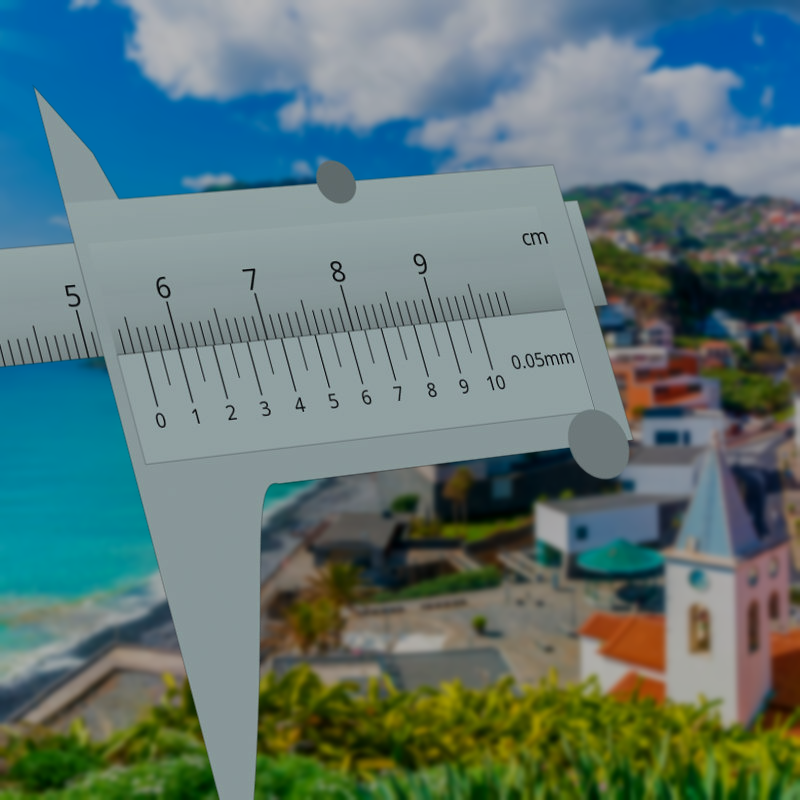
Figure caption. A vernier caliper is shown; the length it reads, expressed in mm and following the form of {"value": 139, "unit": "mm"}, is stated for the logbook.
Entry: {"value": 56.0, "unit": "mm"}
